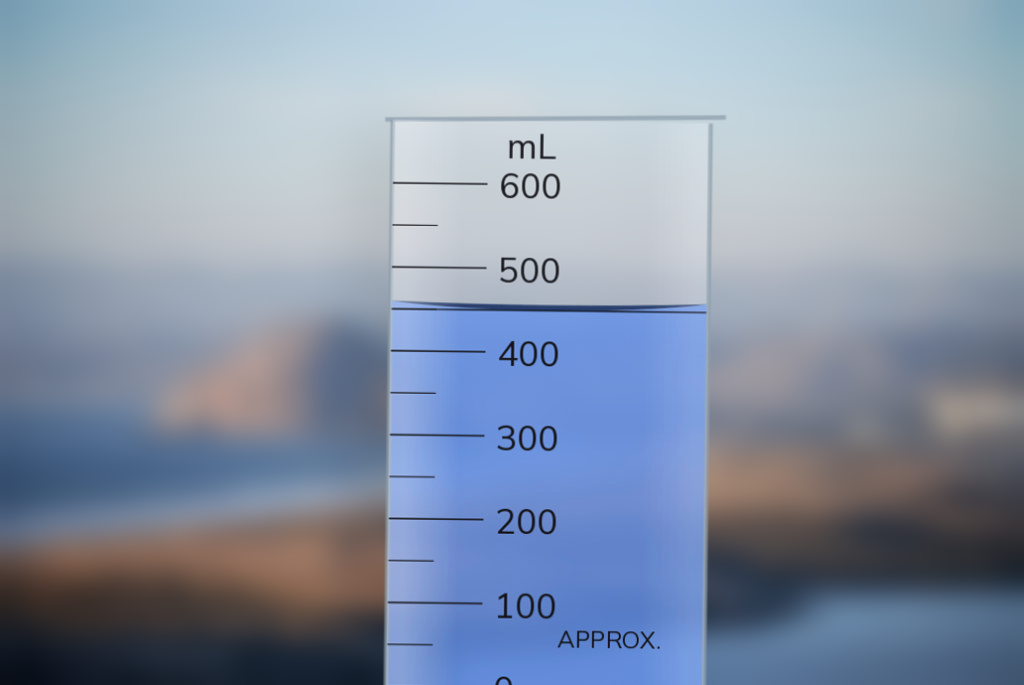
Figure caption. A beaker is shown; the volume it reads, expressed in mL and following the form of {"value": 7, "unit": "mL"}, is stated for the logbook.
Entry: {"value": 450, "unit": "mL"}
